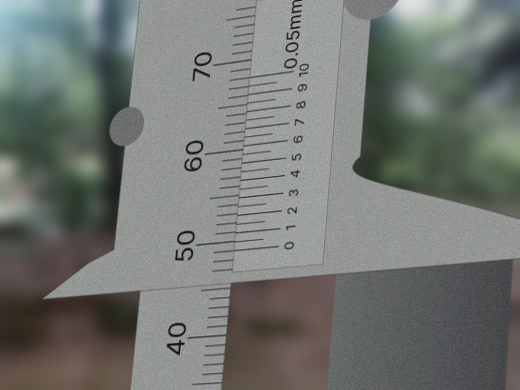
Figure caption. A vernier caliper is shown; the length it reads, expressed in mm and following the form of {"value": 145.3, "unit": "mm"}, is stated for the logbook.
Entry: {"value": 49.0, "unit": "mm"}
